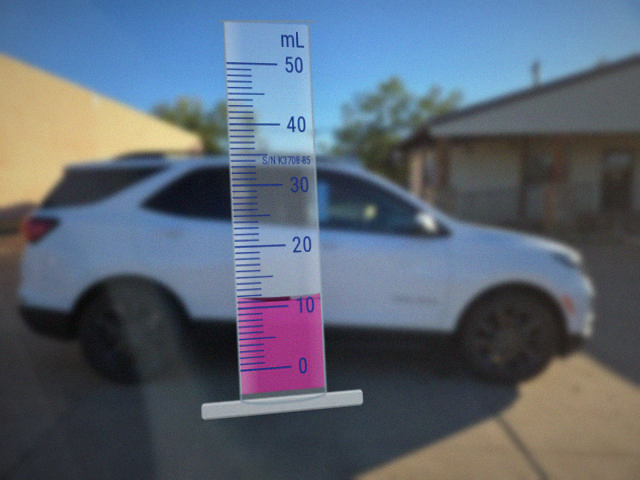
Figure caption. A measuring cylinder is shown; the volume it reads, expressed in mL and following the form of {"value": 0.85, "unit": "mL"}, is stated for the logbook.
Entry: {"value": 11, "unit": "mL"}
